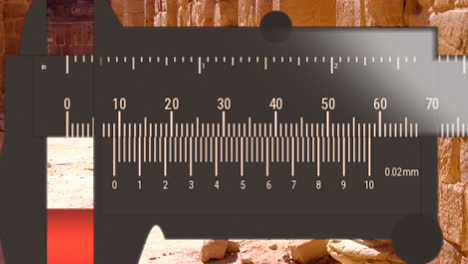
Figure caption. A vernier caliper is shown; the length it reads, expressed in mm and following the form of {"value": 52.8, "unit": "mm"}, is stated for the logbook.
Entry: {"value": 9.0, "unit": "mm"}
